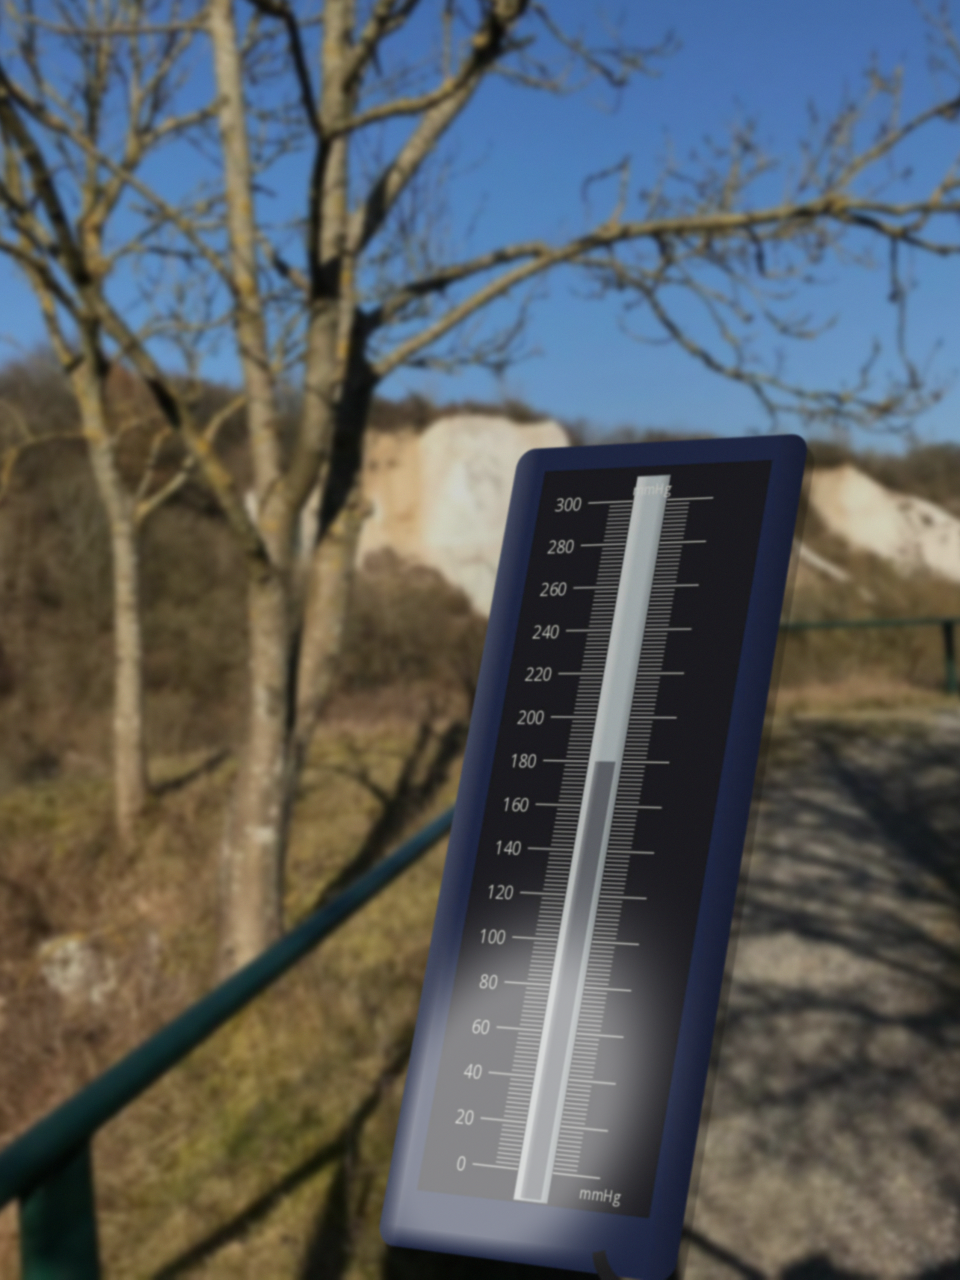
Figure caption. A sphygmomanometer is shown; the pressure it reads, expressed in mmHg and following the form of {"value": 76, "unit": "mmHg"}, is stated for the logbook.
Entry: {"value": 180, "unit": "mmHg"}
